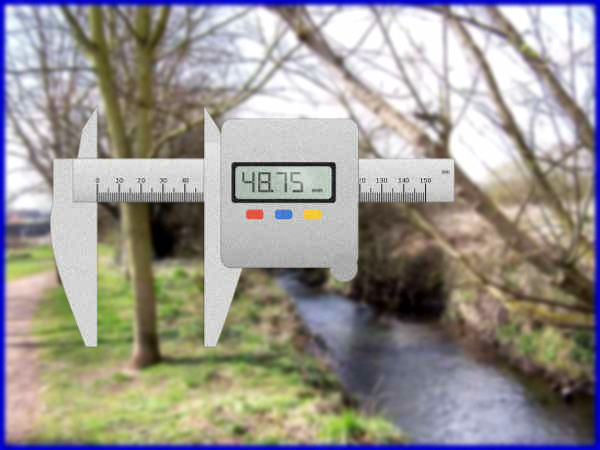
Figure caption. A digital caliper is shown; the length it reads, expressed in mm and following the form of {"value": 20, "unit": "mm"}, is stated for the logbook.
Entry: {"value": 48.75, "unit": "mm"}
